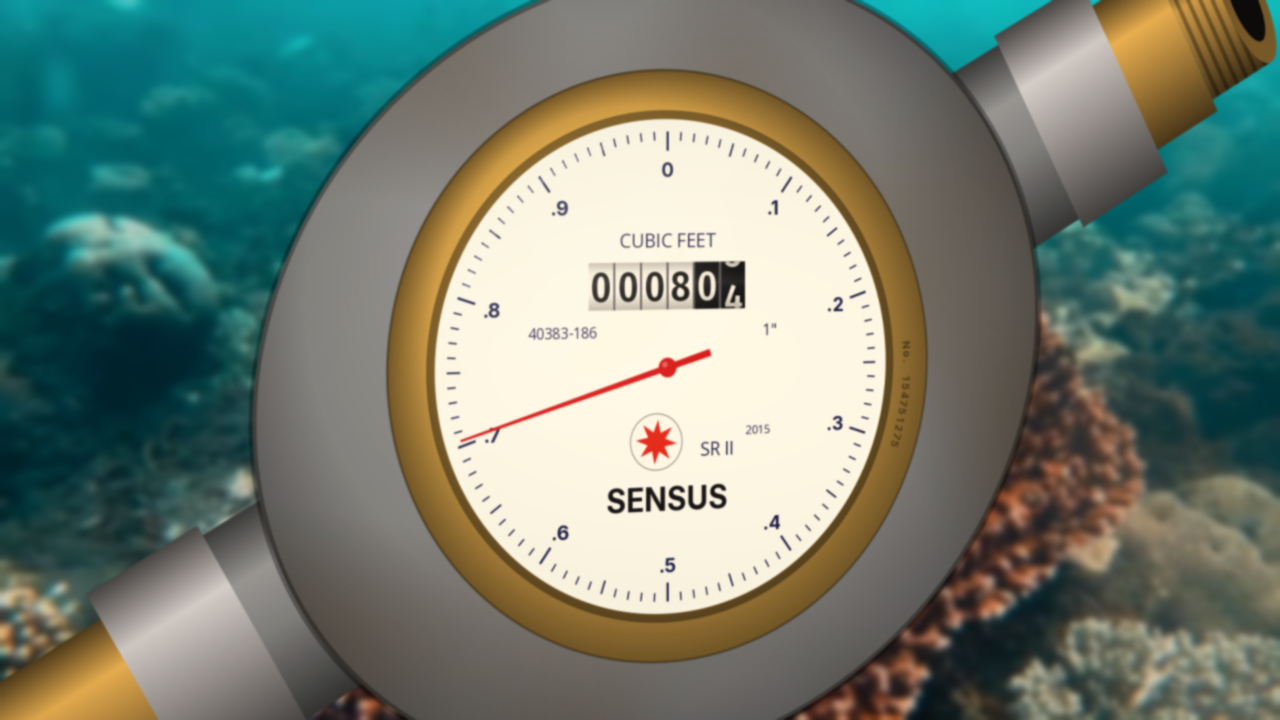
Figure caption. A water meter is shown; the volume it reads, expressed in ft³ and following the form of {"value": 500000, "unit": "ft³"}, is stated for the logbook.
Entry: {"value": 803.70, "unit": "ft³"}
